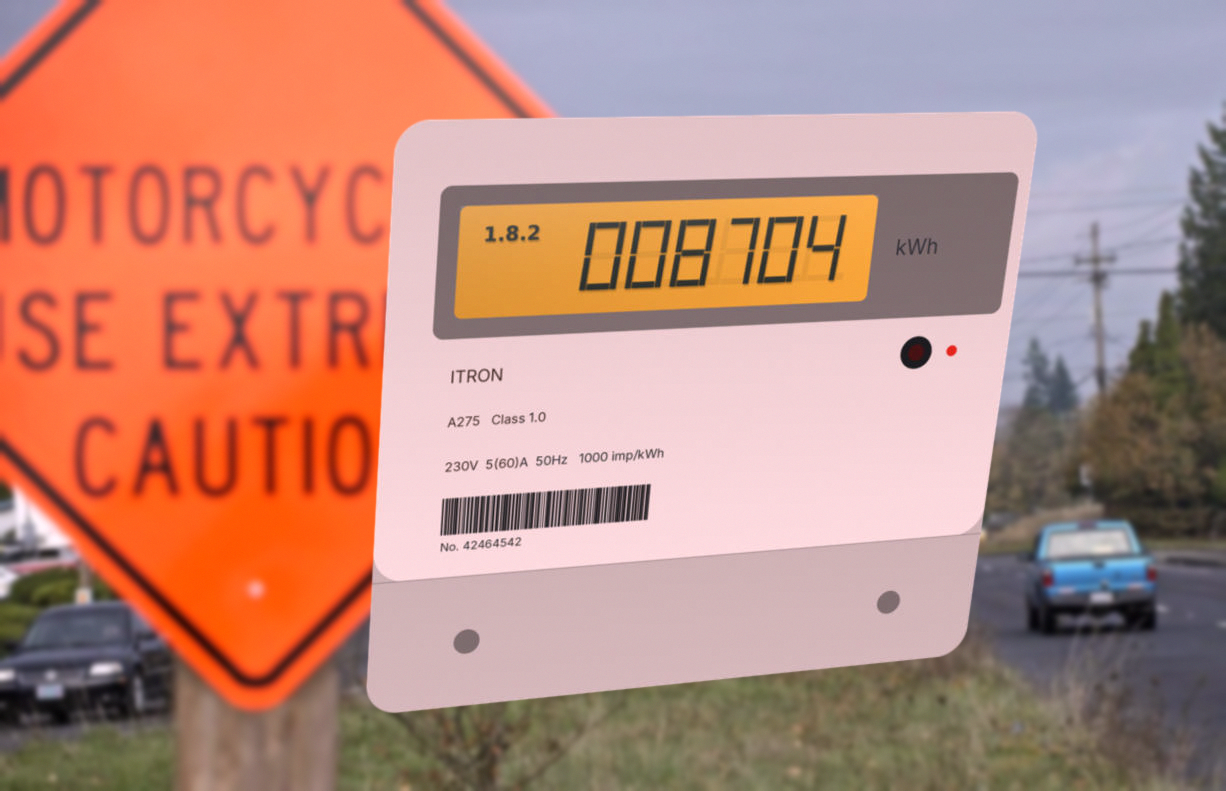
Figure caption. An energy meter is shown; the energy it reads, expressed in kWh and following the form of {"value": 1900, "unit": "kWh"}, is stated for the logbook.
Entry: {"value": 8704, "unit": "kWh"}
